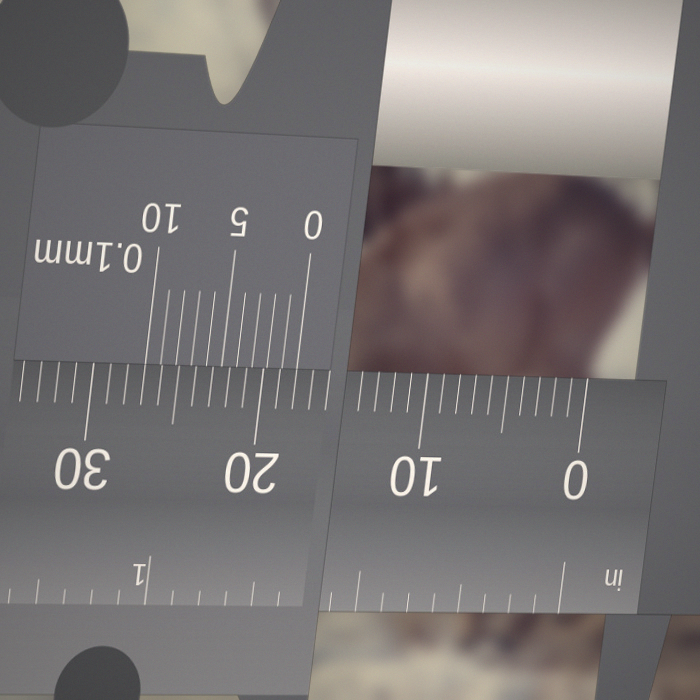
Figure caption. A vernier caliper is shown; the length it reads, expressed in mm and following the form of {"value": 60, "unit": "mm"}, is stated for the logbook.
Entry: {"value": 18.0, "unit": "mm"}
